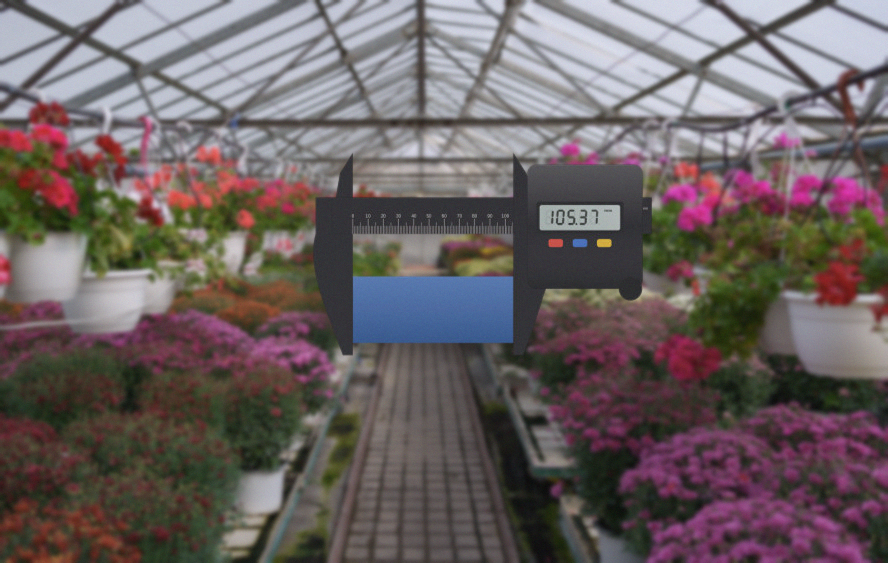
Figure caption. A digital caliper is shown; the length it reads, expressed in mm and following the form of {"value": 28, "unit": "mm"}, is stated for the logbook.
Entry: {"value": 105.37, "unit": "mm"}
